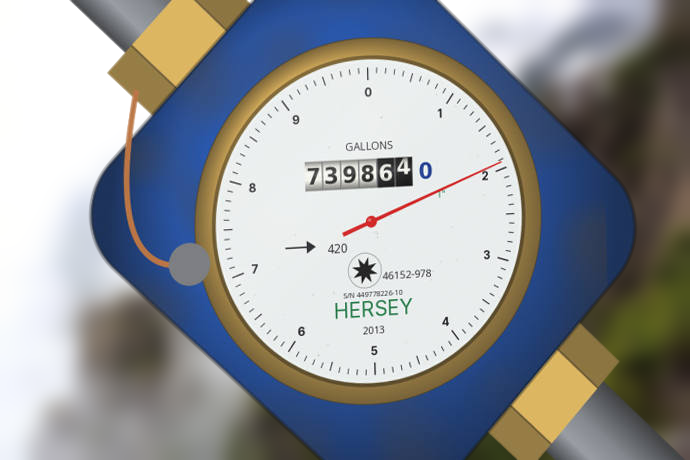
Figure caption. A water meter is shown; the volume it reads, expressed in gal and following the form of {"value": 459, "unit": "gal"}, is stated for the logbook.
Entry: {"value": 7398641.9, "unit": "gal"}
